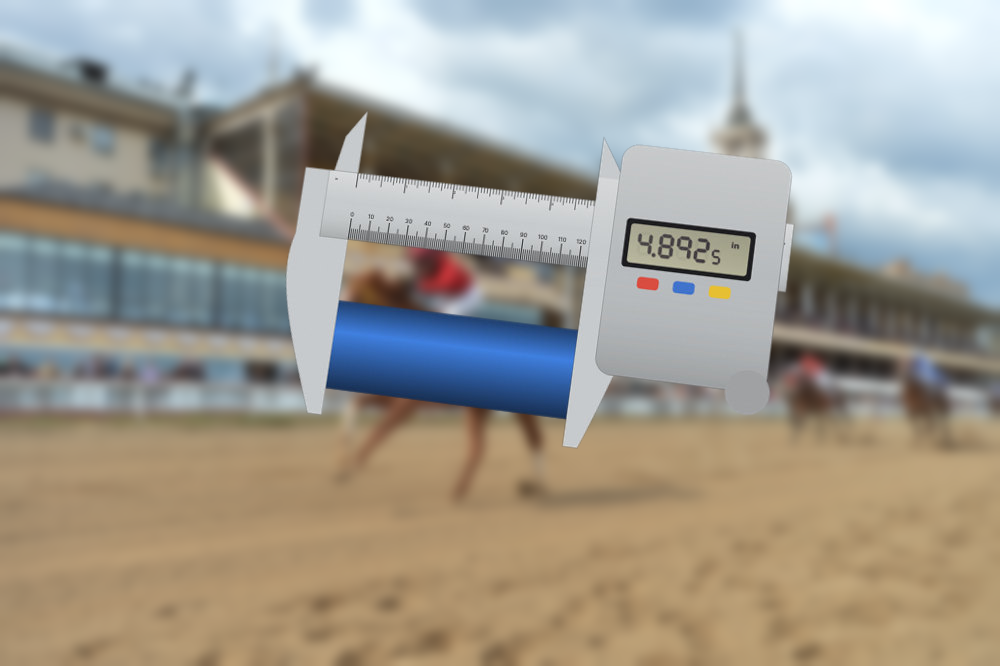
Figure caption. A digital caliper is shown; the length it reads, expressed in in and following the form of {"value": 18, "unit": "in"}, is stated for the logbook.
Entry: {"value": 4.8925, "unit": "in"}
